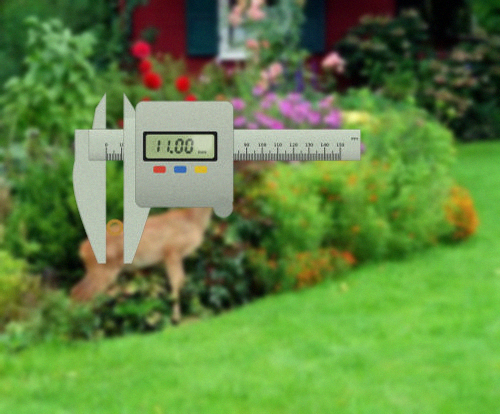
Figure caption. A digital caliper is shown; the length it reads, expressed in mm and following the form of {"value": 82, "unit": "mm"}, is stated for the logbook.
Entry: {"value": 11.00, "unit": "mm"}
